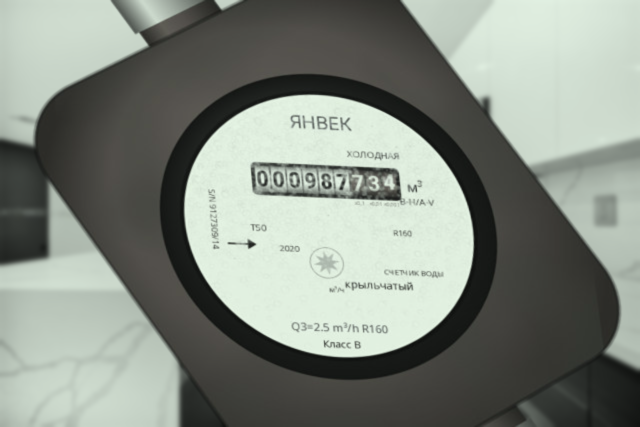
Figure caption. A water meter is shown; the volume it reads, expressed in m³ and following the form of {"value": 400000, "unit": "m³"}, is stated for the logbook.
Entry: {"value": 987.734, "unit": "m³"}
